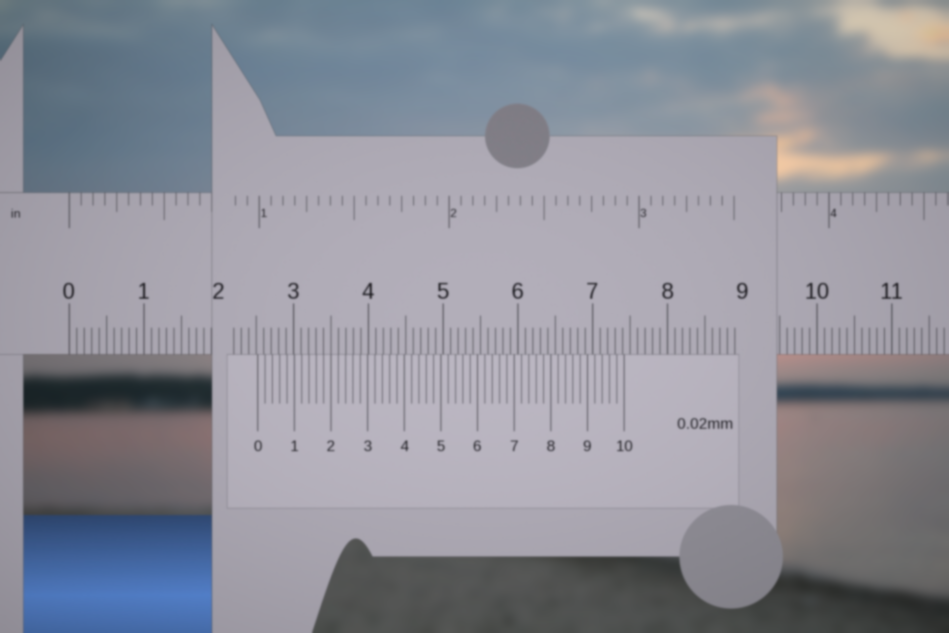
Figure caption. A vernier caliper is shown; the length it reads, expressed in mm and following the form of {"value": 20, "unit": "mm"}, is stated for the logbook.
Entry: {"value": 25.2, "unit": "mm"}
